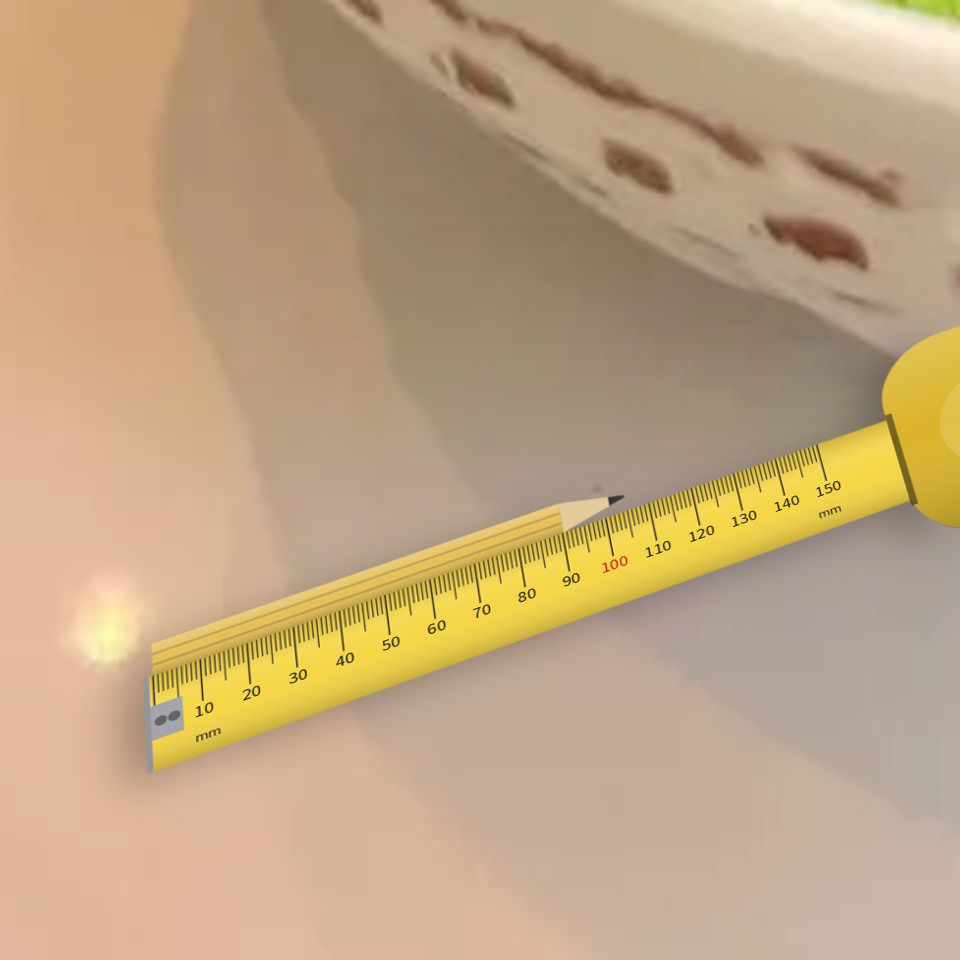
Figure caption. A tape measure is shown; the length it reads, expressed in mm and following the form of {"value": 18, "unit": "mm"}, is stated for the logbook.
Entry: {"value": 105, "unit": "mm"}
